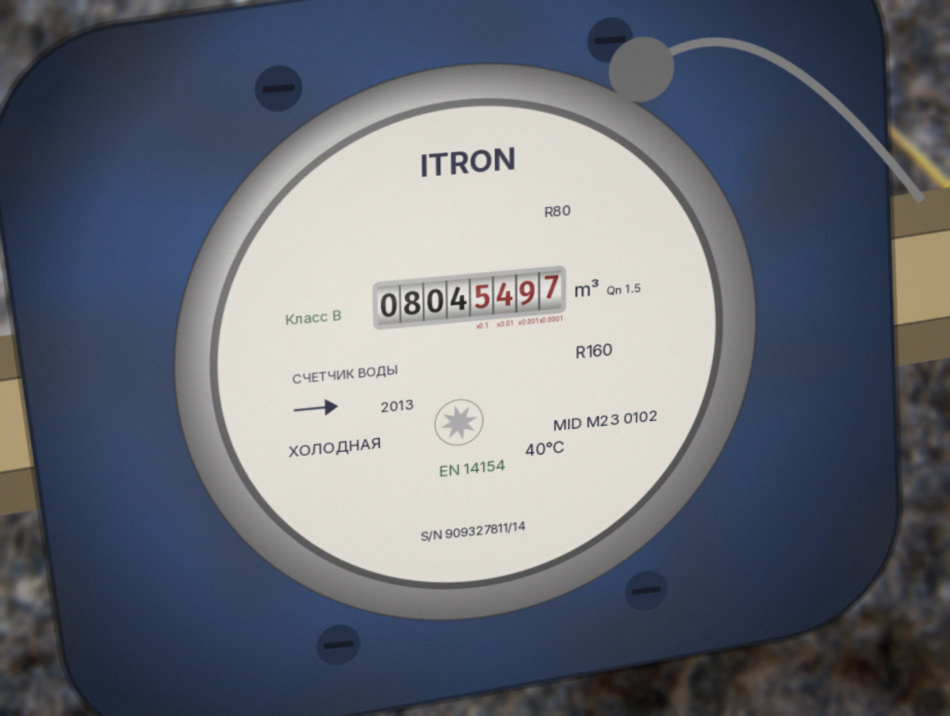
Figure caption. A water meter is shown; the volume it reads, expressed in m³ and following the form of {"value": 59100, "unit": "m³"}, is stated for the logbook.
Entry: {"value": 804.5497, "unit": "m³"}
